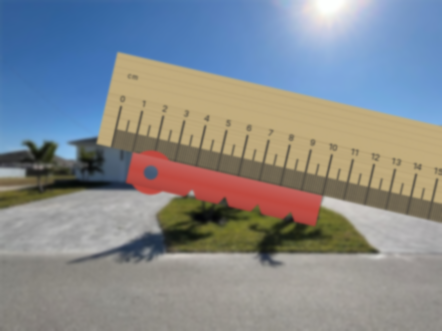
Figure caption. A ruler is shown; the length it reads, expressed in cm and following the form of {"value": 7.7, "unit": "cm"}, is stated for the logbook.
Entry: {"value": 9, "unit": "cm"}
